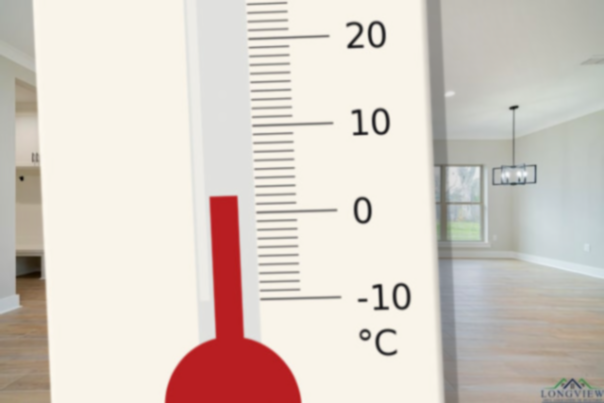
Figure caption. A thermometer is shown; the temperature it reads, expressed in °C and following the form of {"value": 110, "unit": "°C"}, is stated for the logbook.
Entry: {"value": 2, "unit": "°C"}
